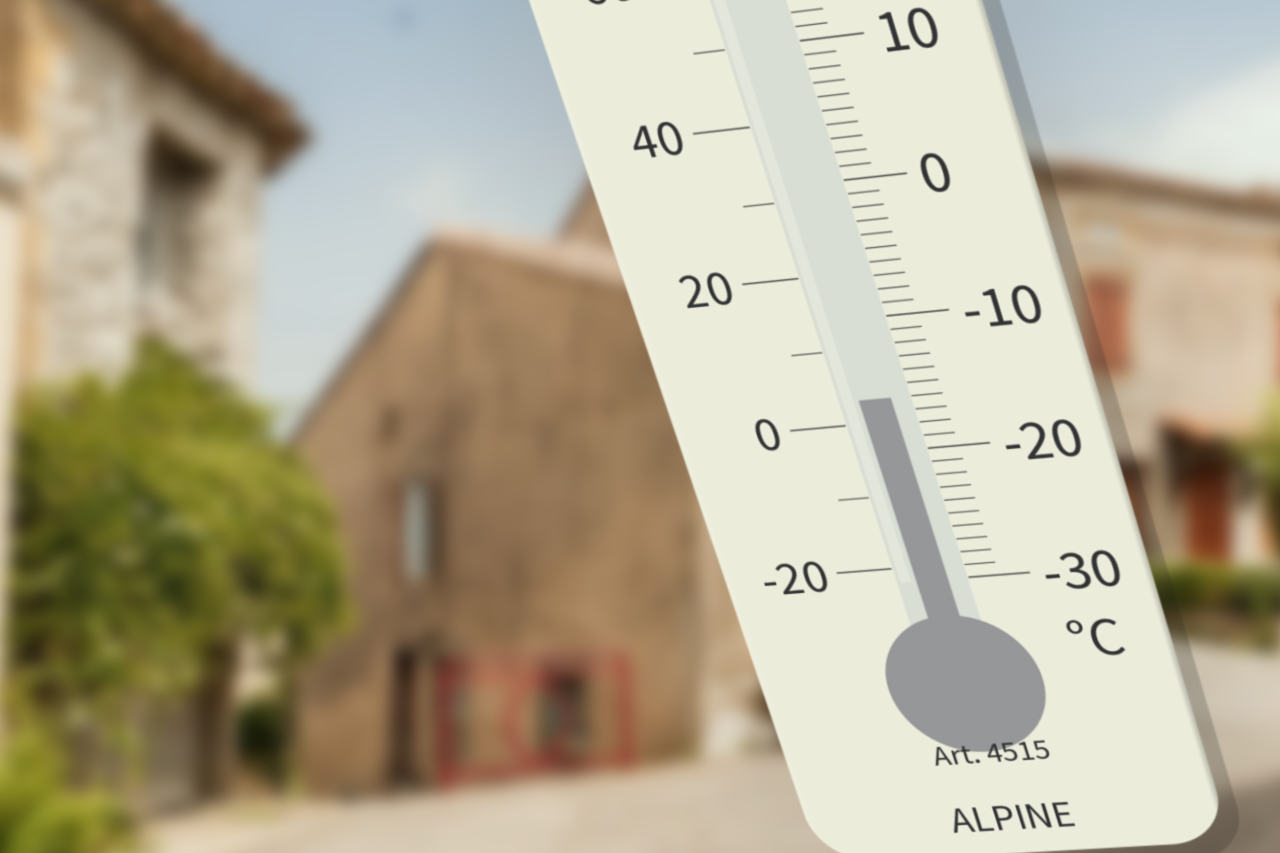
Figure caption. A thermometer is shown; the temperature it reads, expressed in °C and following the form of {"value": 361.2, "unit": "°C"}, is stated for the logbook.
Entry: {"value": -16, "unit": "°C"}
